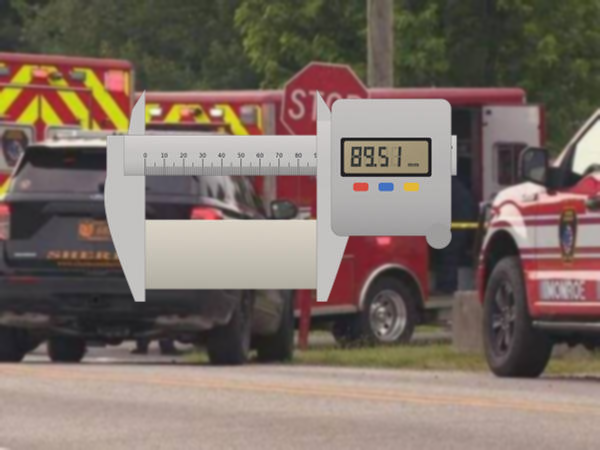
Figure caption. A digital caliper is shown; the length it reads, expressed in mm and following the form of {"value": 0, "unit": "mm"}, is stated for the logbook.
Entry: {"value": 89.51, "unit": "mm"}
